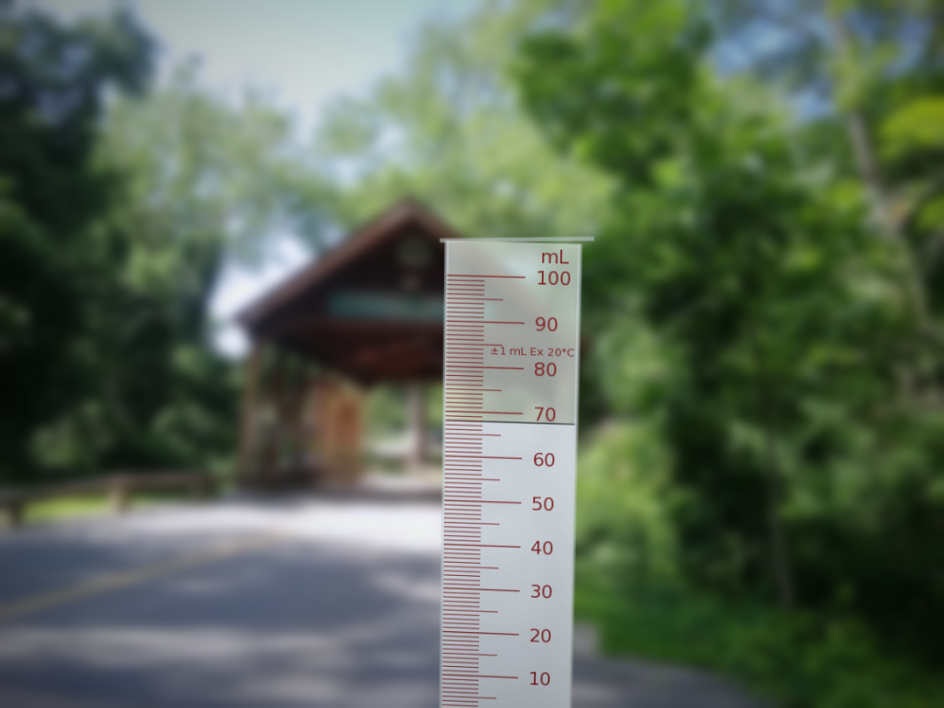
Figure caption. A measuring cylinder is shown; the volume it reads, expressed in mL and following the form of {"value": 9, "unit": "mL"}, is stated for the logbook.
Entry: {"value": 68, "unit": "mL"}
